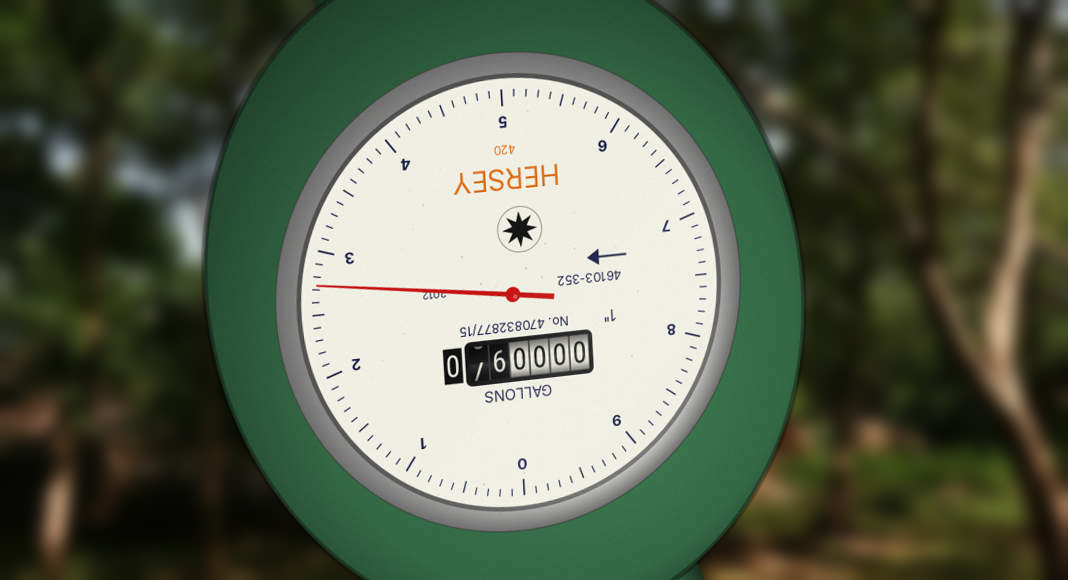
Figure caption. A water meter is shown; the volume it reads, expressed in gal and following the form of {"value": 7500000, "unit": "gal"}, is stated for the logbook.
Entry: {"value": 972.7, "unit": "gal"}
